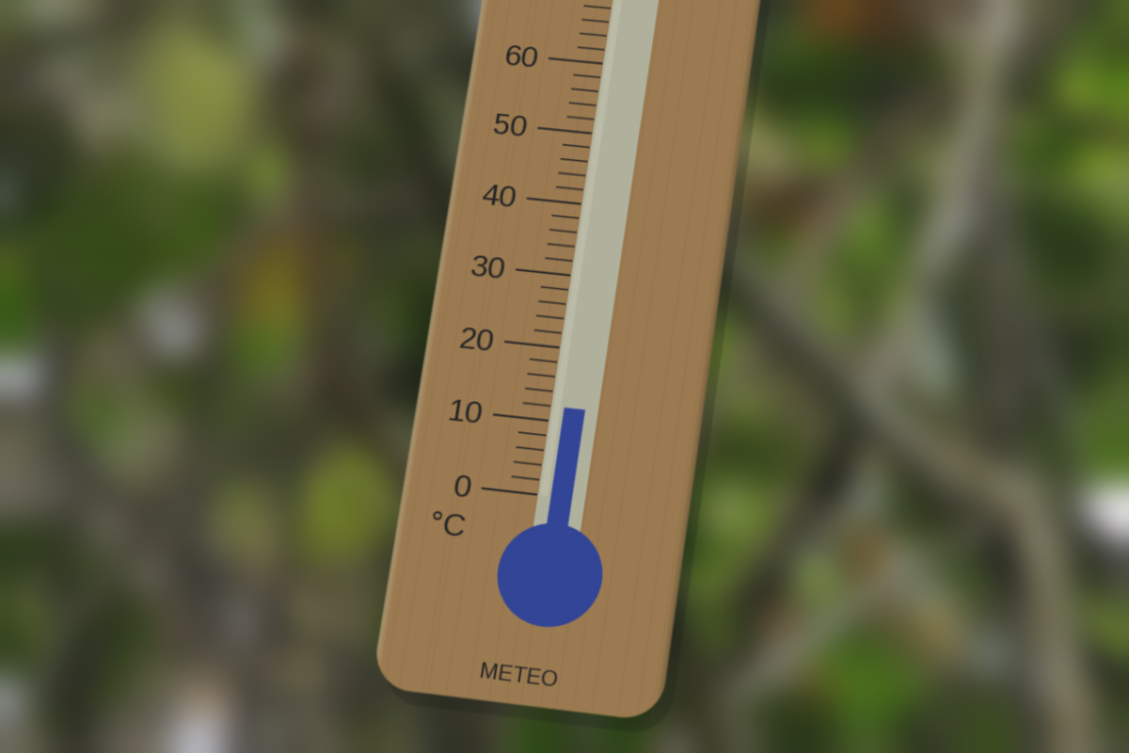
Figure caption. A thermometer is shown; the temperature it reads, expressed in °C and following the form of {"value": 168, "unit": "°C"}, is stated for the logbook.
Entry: {"value": 12, "unit": "°C"}
